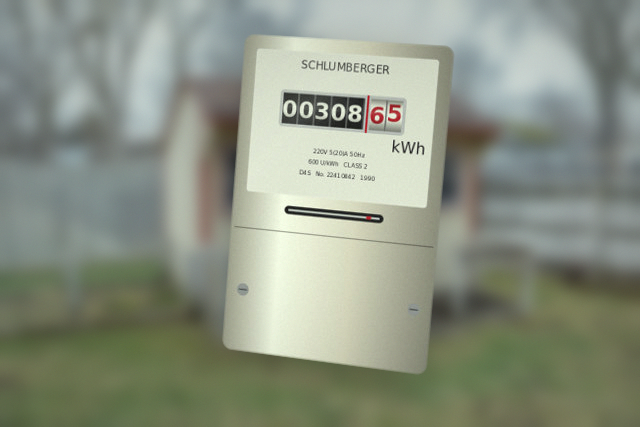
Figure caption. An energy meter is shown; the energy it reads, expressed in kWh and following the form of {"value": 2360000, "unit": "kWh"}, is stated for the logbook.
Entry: {"value": 308.65, "unit": "kWh"}
